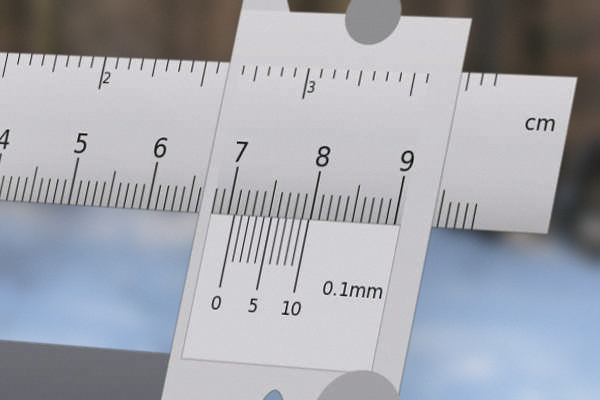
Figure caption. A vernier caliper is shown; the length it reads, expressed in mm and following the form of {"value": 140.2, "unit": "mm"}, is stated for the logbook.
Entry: {"value": 70.8, "unit": "mm"}
